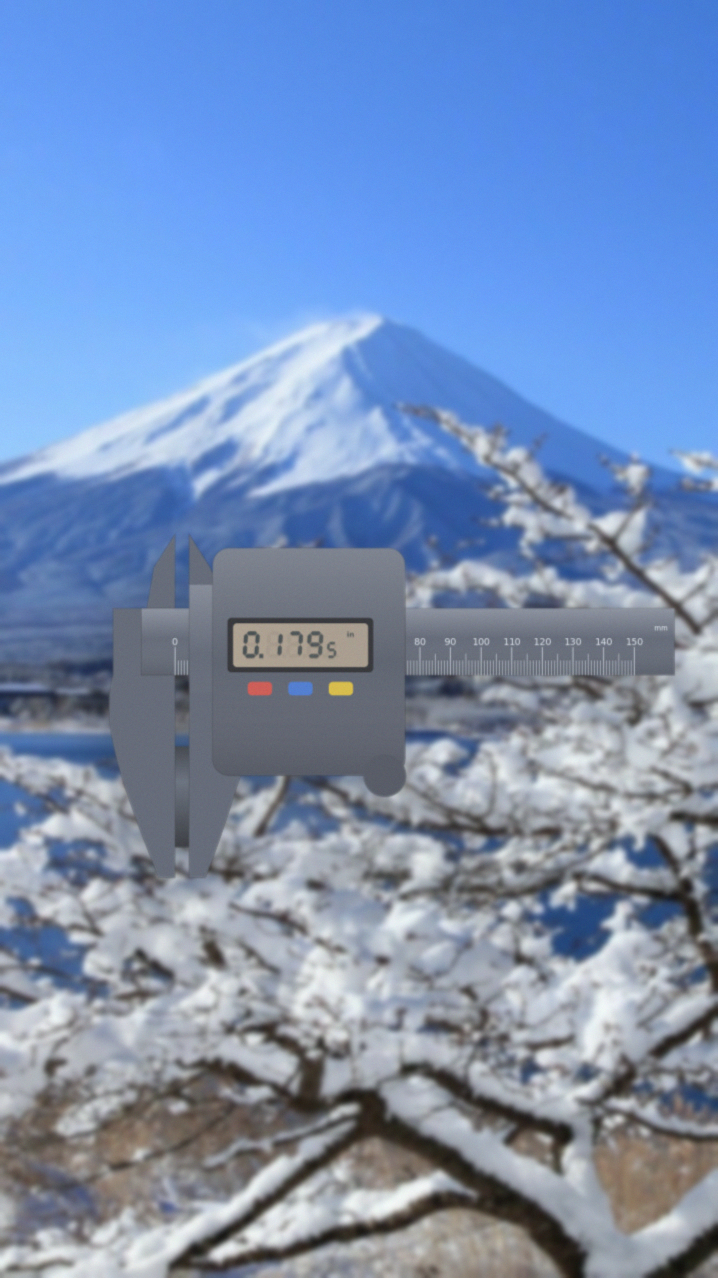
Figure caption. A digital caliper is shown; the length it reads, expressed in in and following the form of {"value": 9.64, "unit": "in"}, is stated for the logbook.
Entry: {"value": 0.1795, "unit": "in"}
